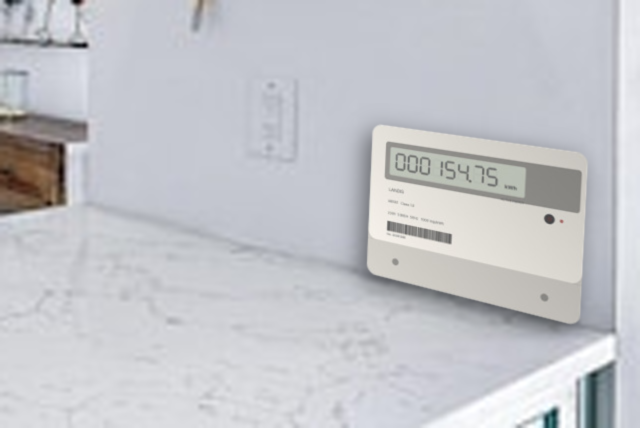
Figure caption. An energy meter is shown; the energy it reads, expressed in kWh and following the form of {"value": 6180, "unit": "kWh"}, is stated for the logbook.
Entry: {"value": 154.75, "unit": "kWh"}
